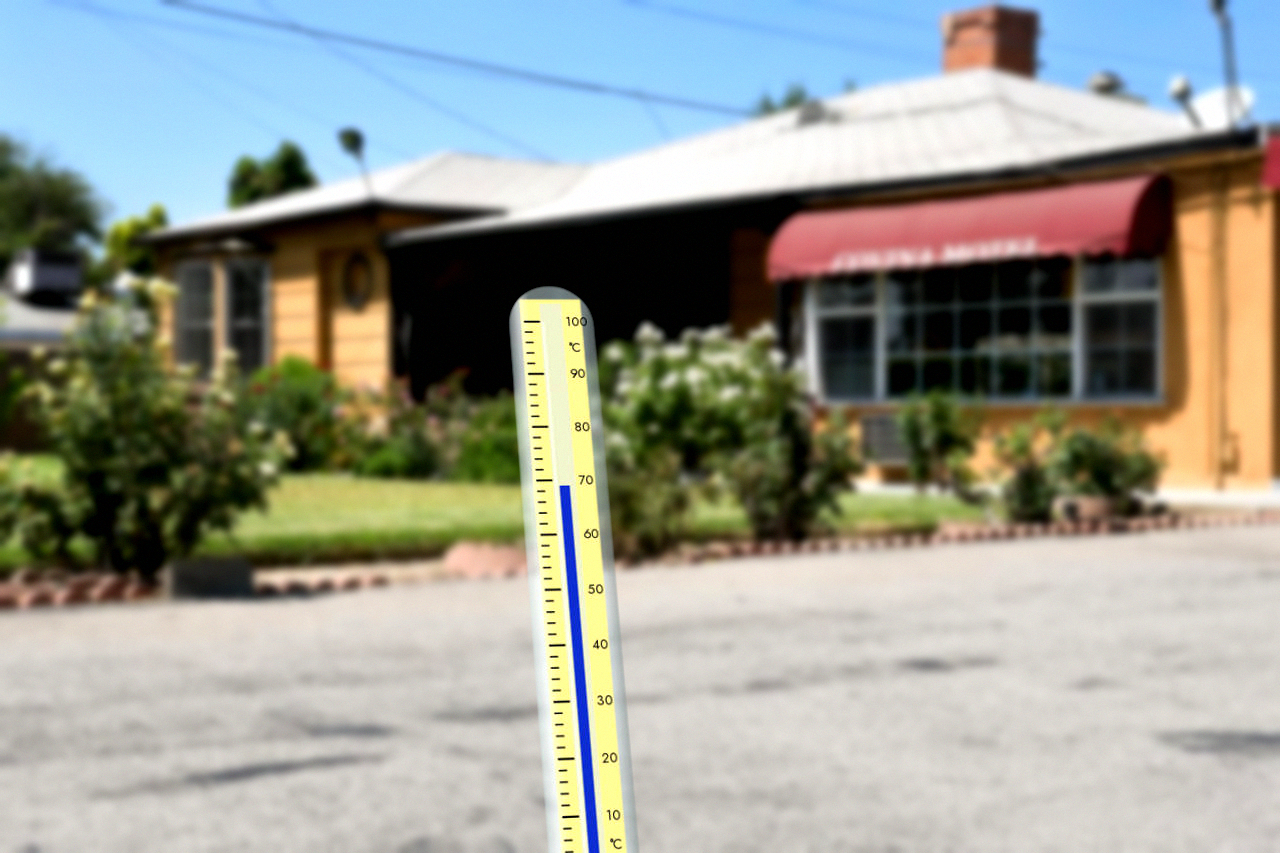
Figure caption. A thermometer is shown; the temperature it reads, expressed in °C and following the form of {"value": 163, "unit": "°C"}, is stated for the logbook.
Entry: {"value": 69, "unit": "°C"}
